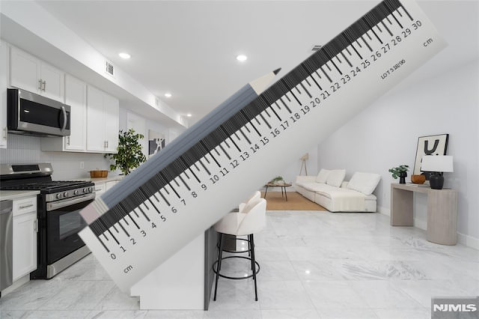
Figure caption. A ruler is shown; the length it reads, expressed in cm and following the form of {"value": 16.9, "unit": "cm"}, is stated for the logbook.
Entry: {"value": 19.5, "unit": "cm"}
